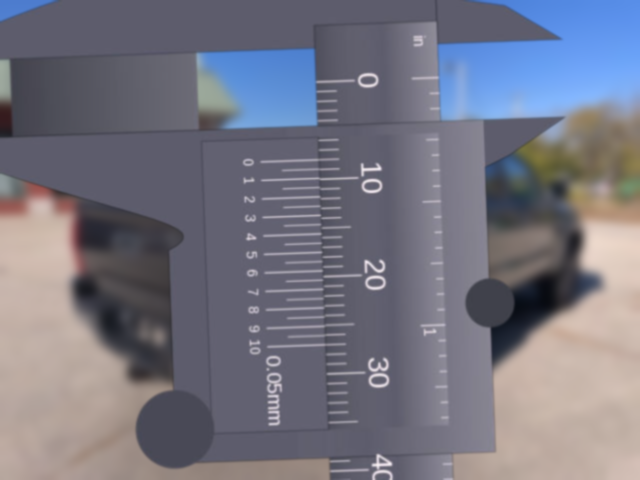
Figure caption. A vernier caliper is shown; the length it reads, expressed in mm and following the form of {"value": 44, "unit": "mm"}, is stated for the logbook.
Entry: {"value": 8.0, "unit": "mm"}
